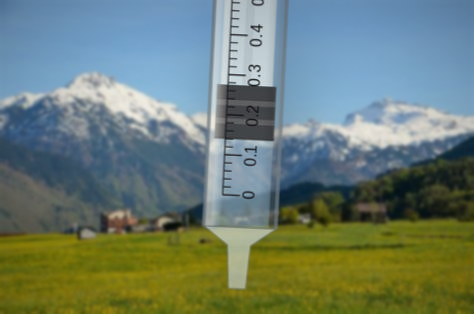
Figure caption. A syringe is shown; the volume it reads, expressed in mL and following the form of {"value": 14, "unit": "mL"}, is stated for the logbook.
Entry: {"value": 0.14, "unit": "mL"}
